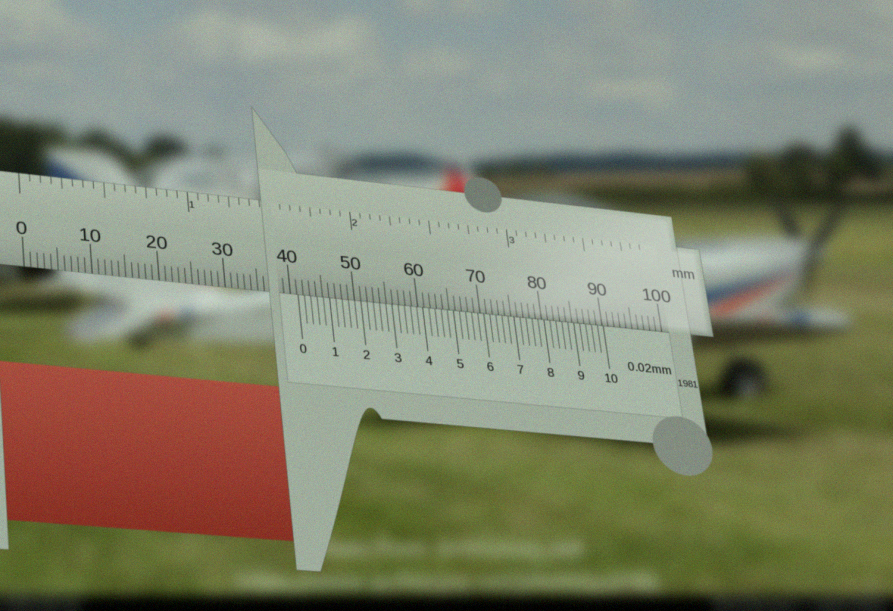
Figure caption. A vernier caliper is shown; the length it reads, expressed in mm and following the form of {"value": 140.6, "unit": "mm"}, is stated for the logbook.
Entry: {"value": 41.2, "unit": "mm"}
